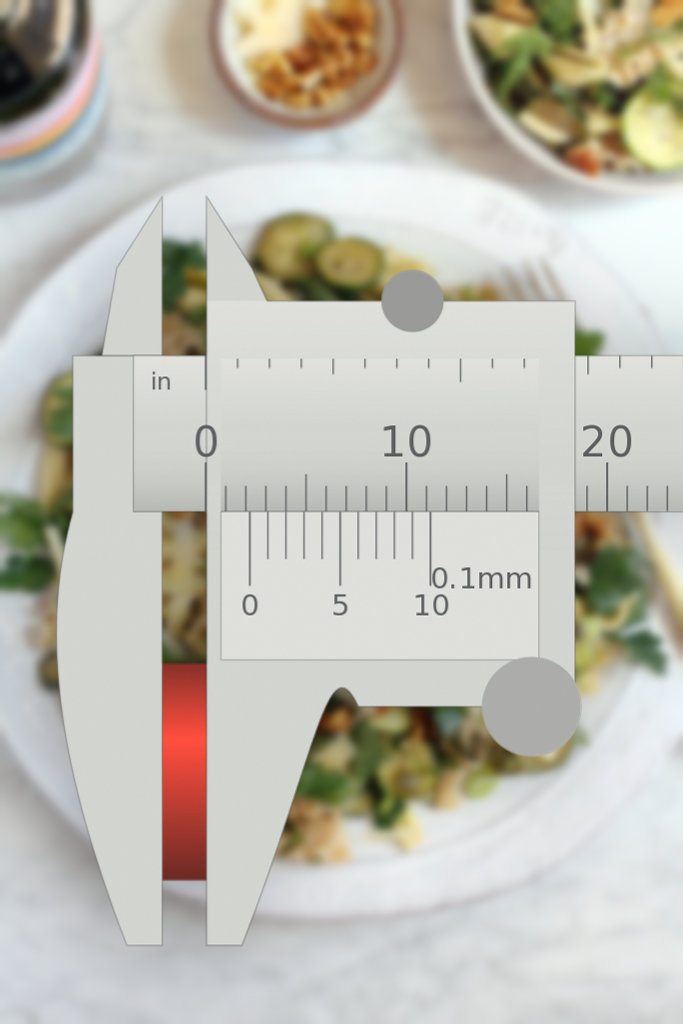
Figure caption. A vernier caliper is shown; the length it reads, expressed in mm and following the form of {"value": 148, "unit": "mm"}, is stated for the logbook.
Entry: {"value": 2.2, "unit": "mm"}
